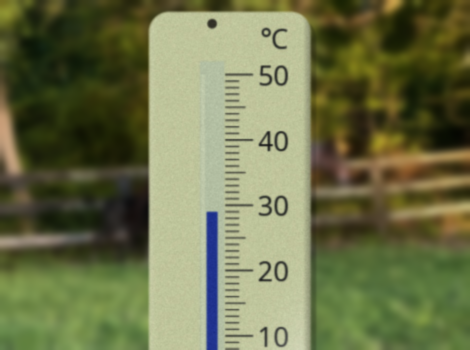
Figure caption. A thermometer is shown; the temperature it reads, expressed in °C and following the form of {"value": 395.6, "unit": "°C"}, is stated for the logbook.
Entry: {"value": 29, "unit": "°C"}
